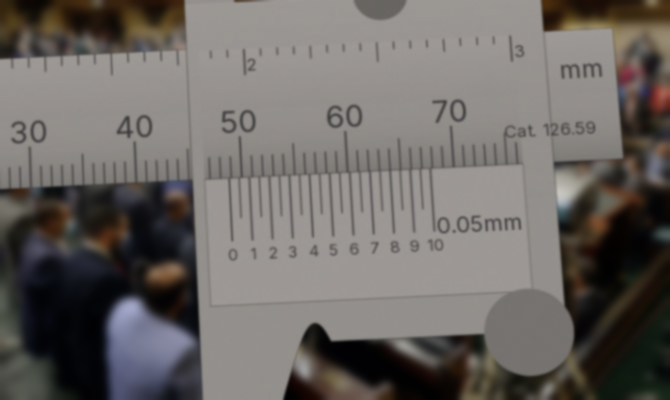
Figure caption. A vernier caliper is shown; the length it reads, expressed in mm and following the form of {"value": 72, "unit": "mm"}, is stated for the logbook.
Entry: {"value": 48.8, "unit": "mm"}
